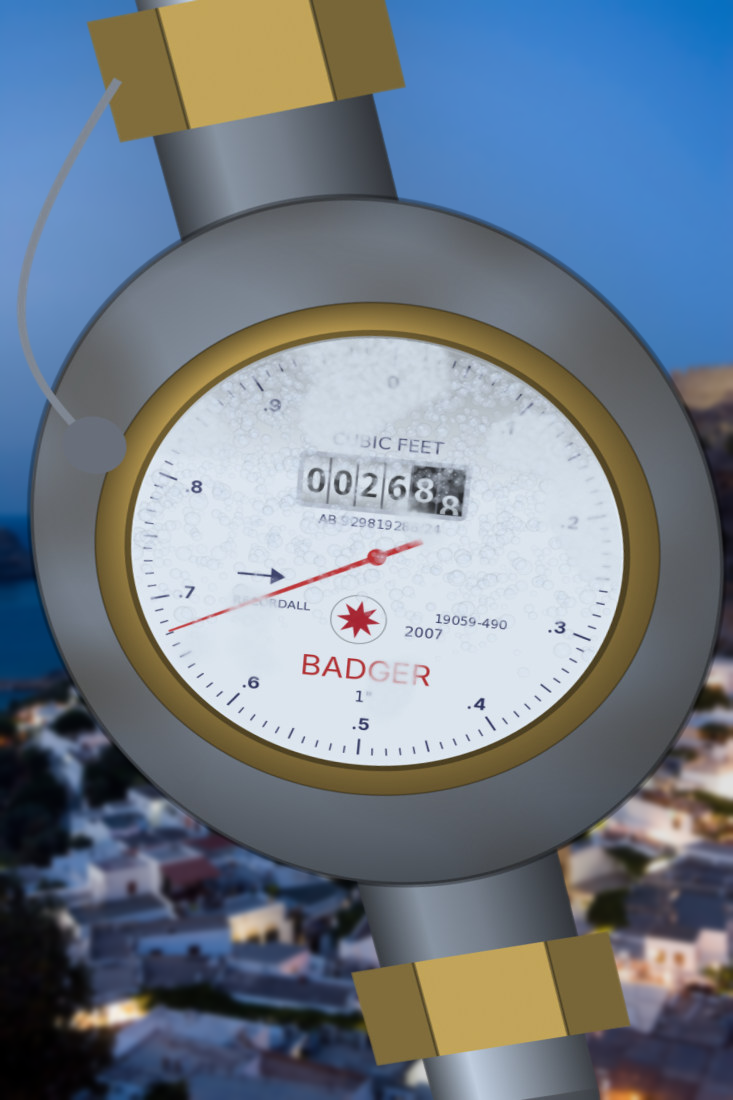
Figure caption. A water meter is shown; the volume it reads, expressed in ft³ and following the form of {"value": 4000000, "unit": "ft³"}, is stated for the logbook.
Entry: {"value": 2687.67, "unit": "ft³"}
